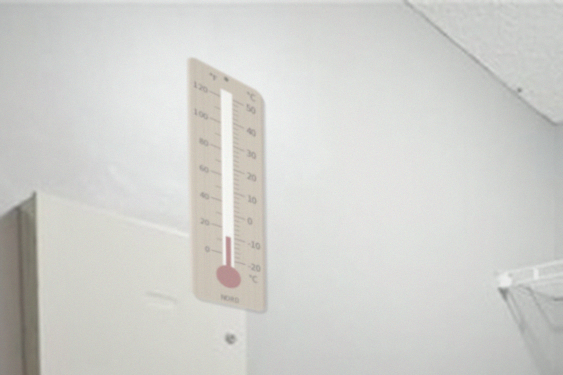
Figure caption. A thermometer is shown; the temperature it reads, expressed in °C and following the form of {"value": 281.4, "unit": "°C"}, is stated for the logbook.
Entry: {"value": -10, "unit": "°C"}
